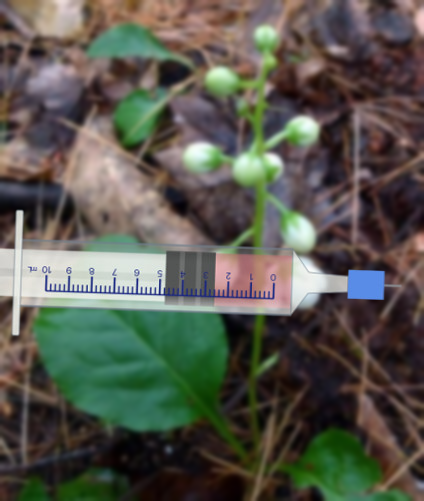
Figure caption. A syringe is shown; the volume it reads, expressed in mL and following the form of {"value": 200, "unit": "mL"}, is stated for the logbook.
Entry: {"value": 2.6, "unit": "mL"}
